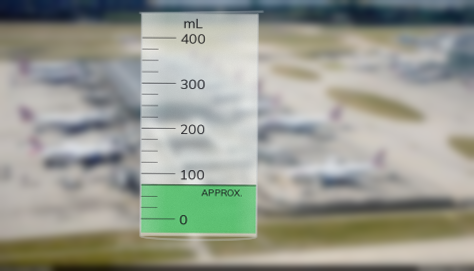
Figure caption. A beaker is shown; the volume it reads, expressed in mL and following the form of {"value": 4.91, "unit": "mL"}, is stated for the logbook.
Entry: {"value": 75, "unit": "mL"}
